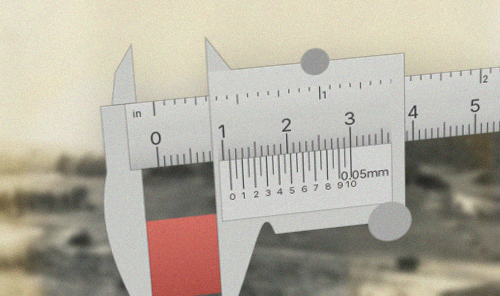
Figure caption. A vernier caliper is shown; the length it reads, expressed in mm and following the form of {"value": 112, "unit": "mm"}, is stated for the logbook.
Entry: {"value": 11.0, "unit": "mm"}
